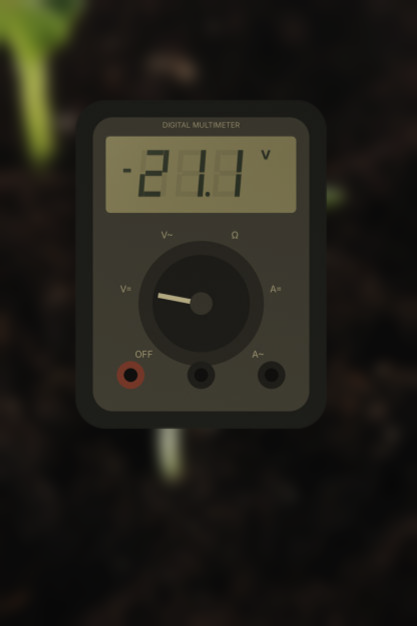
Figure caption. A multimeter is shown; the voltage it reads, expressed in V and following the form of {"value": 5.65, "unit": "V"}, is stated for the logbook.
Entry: {"value": -21.1, "unit": "V"}
